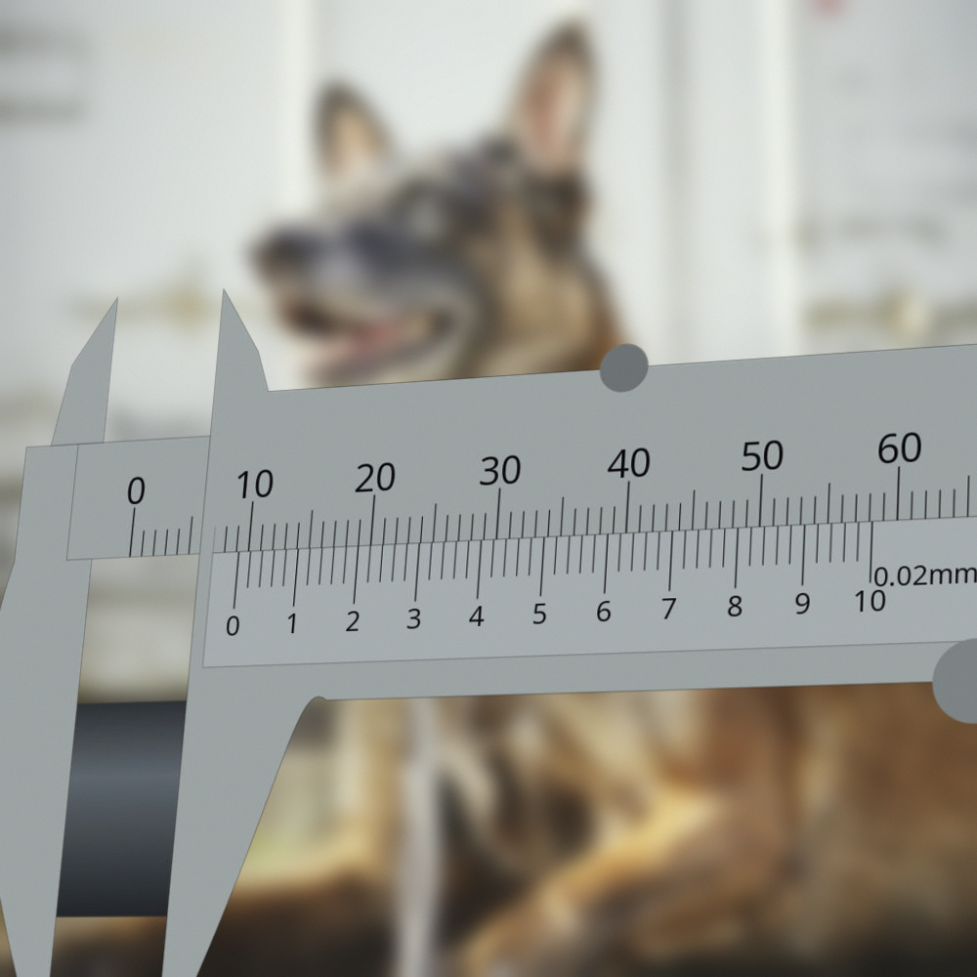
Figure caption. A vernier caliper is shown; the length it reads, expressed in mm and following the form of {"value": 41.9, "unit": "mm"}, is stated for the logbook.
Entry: {"value": 9.2, "unit": "mm"}
